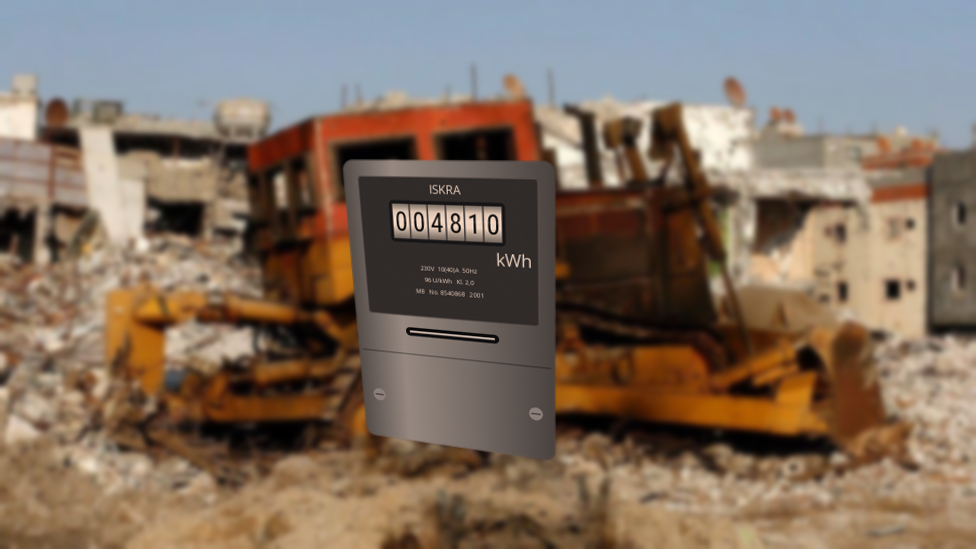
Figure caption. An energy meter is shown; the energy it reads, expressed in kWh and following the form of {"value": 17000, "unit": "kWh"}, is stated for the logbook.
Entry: {"value": 4810, "unit": "kWh"}
